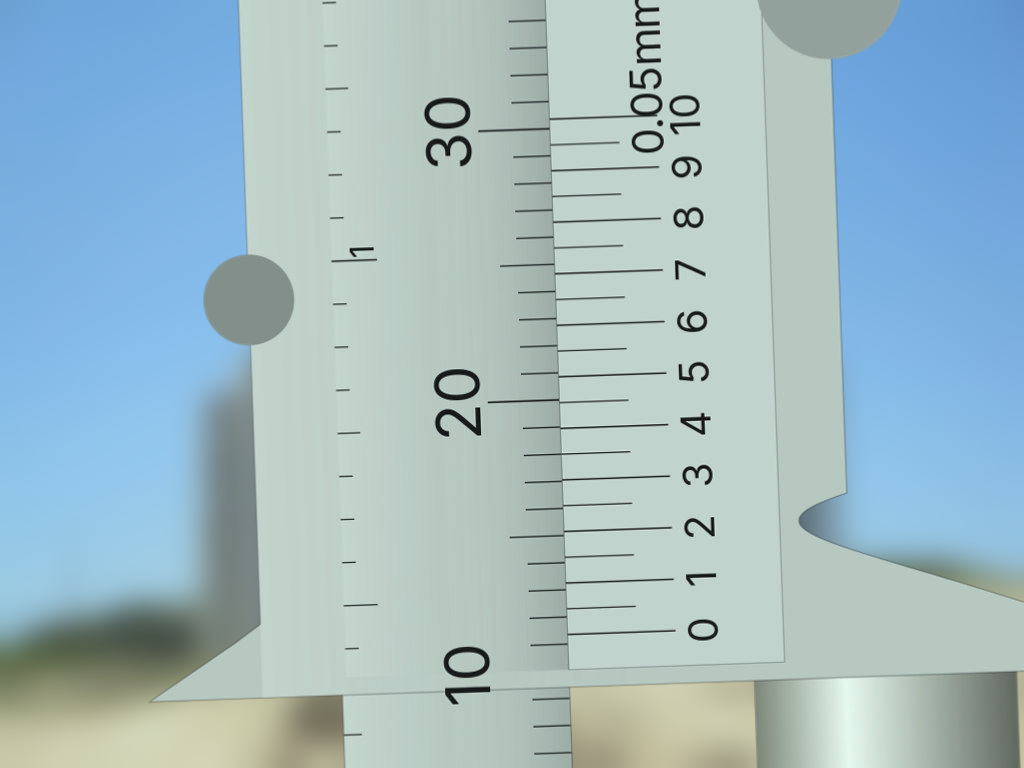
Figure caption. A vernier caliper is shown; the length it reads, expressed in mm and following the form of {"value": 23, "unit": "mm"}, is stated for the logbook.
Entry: {"value": 11.35, "unit": "mm"}
